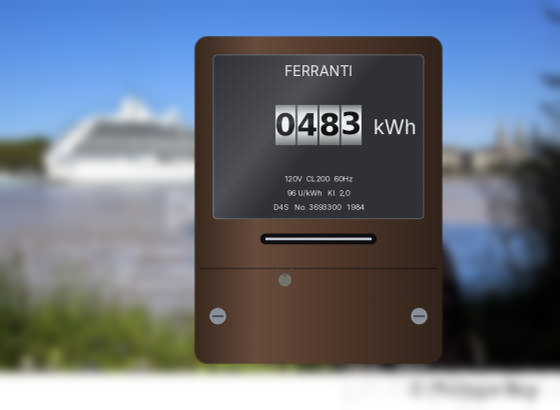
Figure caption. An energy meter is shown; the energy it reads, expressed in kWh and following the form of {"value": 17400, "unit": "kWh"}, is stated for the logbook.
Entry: {"value": 483, "unit": "kWh"}
